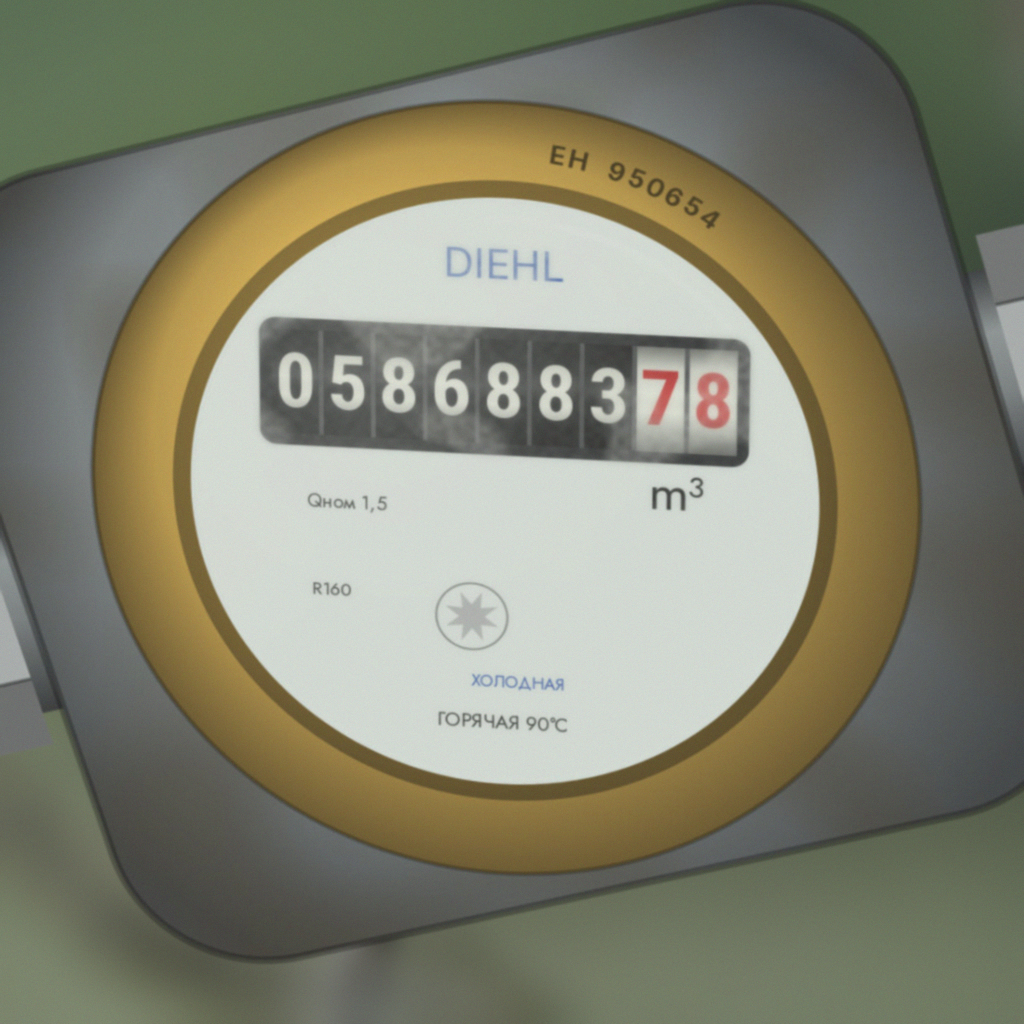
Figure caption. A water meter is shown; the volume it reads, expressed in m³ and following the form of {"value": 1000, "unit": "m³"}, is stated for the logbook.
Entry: {"value": 586883.78, "unit": "m³"}
